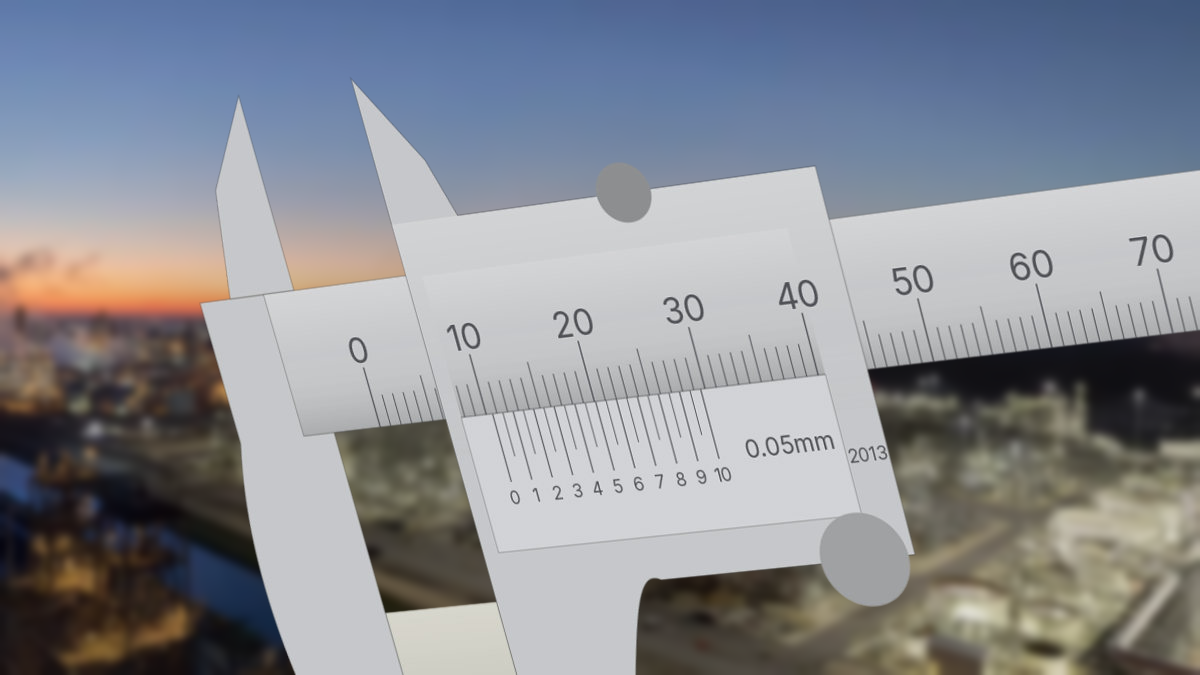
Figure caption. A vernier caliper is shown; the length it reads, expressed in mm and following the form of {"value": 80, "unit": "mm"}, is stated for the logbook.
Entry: {"value": 10.6, "unit": "mm"}
